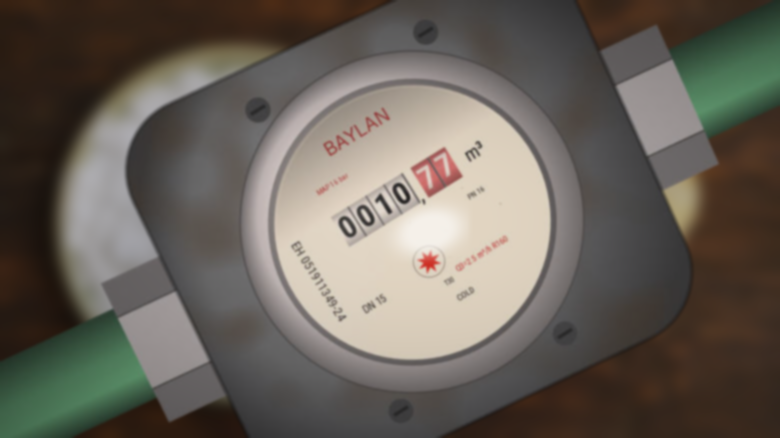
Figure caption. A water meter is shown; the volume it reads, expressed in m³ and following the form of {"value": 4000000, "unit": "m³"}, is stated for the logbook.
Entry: {"value": 10.77, "unit": "m³"}
